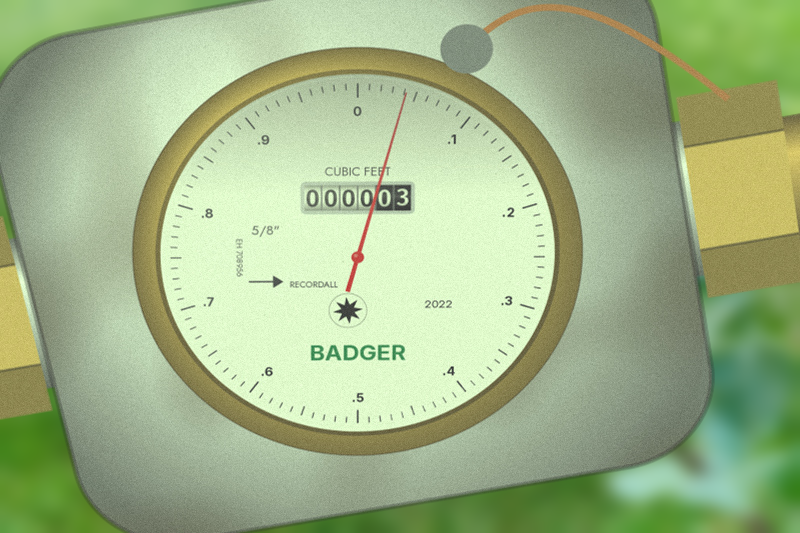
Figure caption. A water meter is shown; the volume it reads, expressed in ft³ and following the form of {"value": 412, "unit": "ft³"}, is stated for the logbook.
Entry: {"value": 3.04, "unit": "ft³"}
